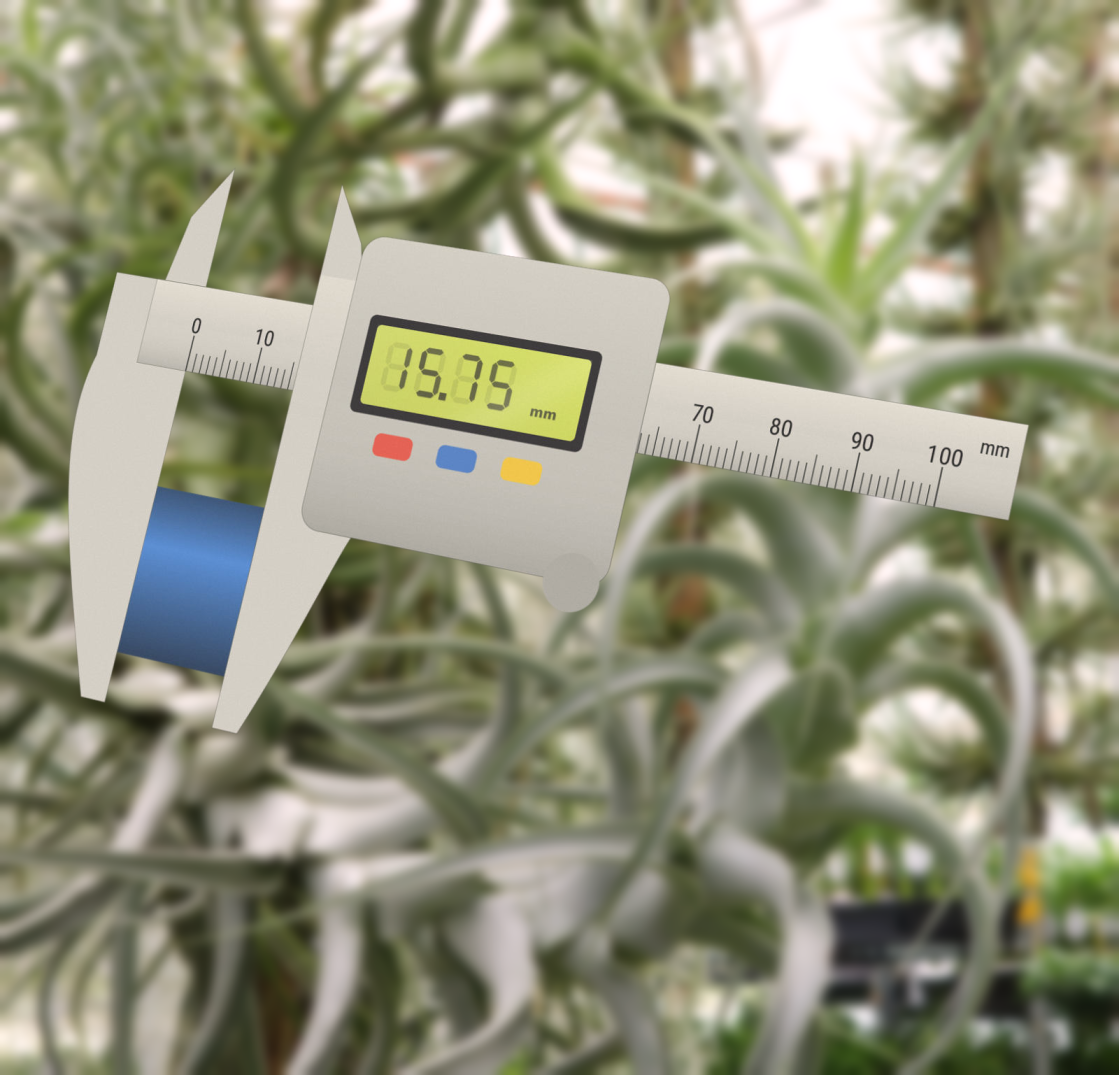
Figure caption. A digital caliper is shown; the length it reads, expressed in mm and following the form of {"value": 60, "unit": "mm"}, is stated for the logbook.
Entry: {"value": 15.75, "unit": "mm"}
